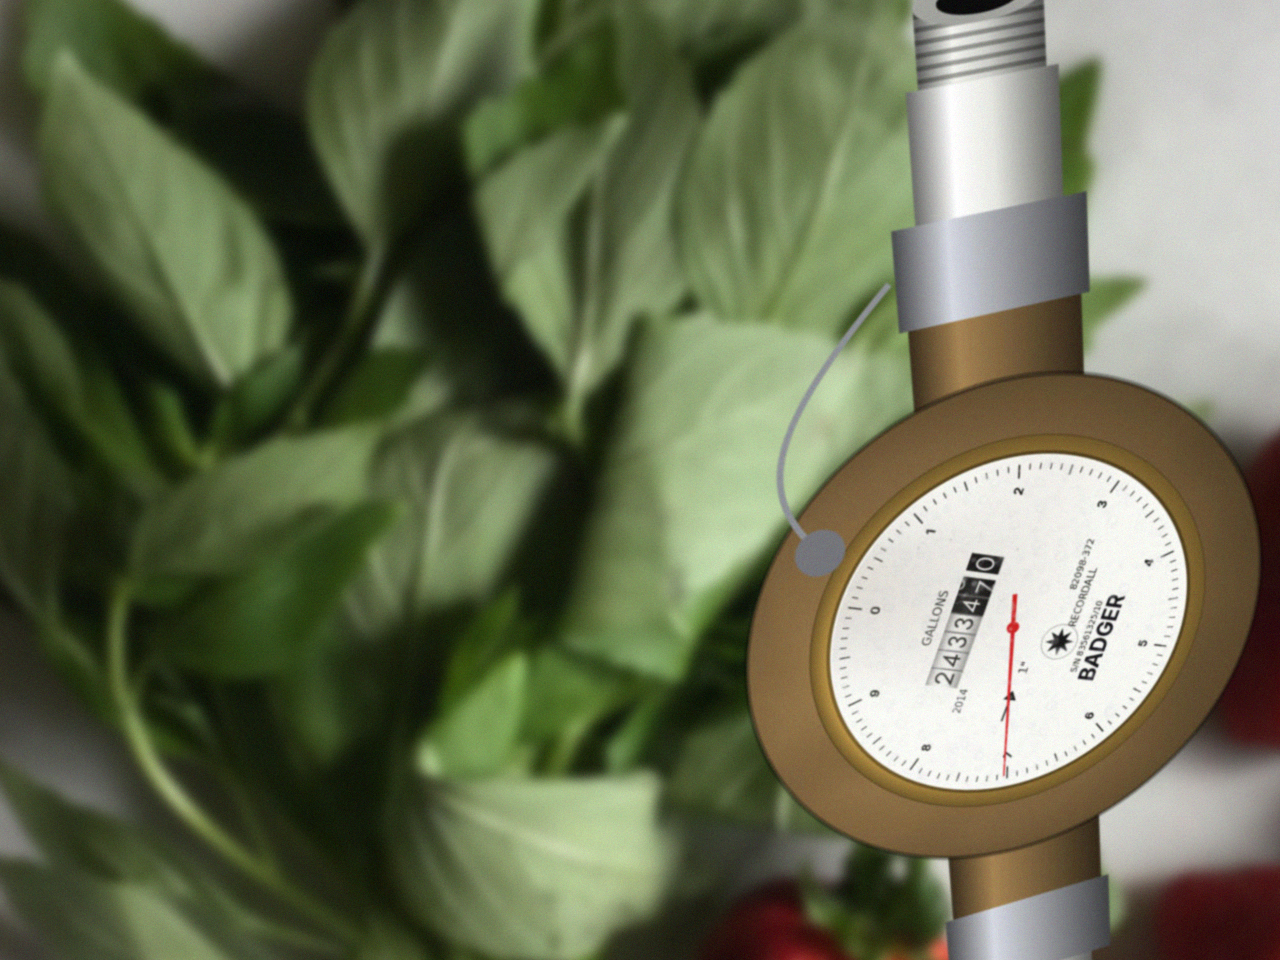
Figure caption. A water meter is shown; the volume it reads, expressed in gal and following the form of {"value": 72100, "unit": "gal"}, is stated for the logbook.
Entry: {"value": 2433467.0, "unit": "gal"}
